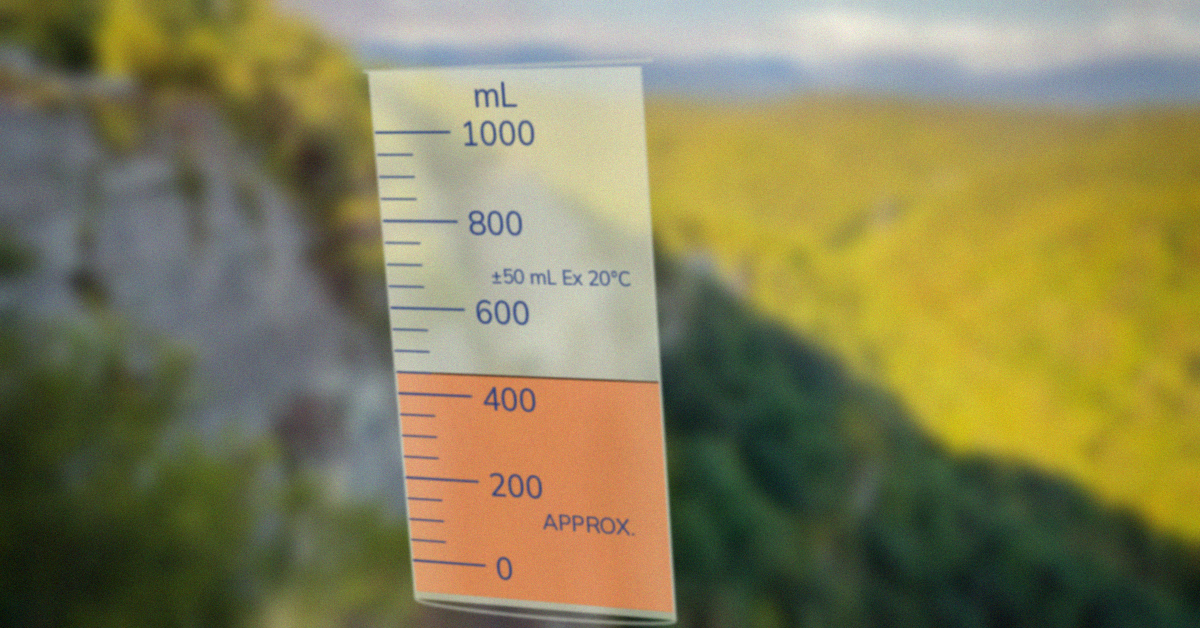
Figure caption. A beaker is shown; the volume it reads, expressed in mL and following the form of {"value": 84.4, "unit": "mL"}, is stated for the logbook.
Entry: {"value": 450, "unit": "mL"}
